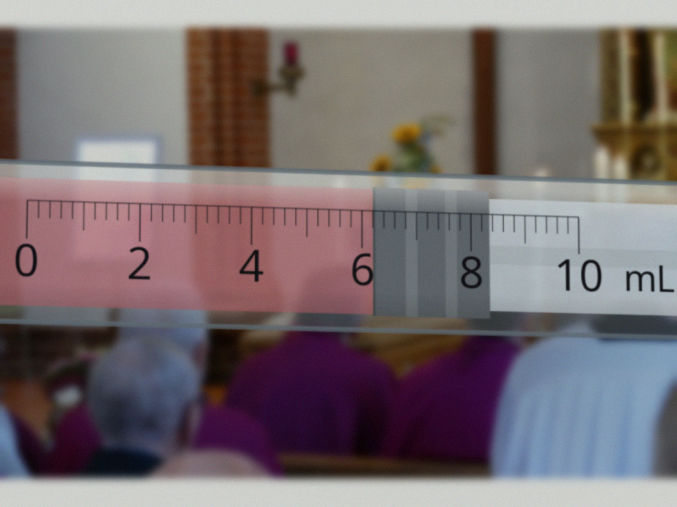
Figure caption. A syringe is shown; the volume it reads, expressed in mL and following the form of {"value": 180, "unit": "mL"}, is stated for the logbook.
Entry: {"value": 6.2, "unit": "mL"}
